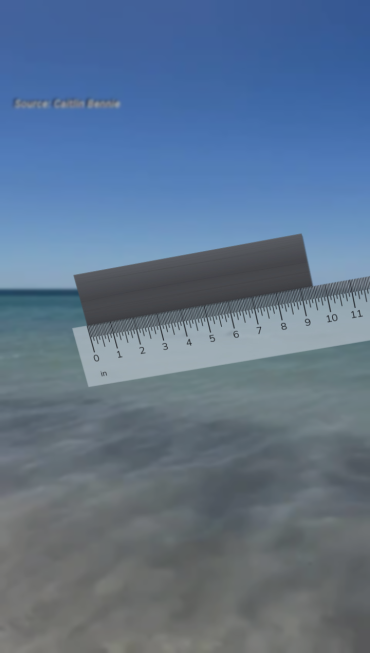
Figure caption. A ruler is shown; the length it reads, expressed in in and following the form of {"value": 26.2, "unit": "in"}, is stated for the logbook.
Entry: {"value": 9.5, "unit": "in"}
